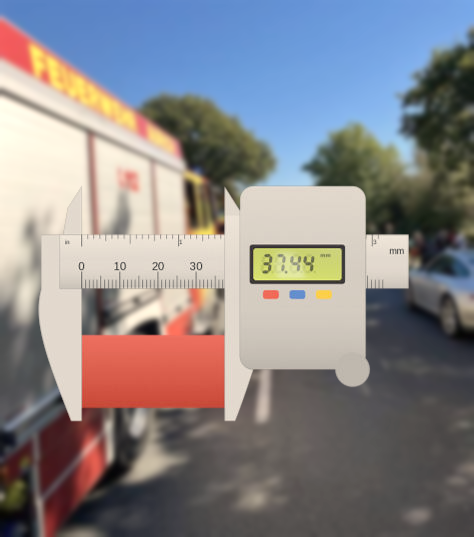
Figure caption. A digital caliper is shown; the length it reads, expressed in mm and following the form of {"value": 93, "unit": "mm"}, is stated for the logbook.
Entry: {"value": 37.44, "unit": "mm"}
